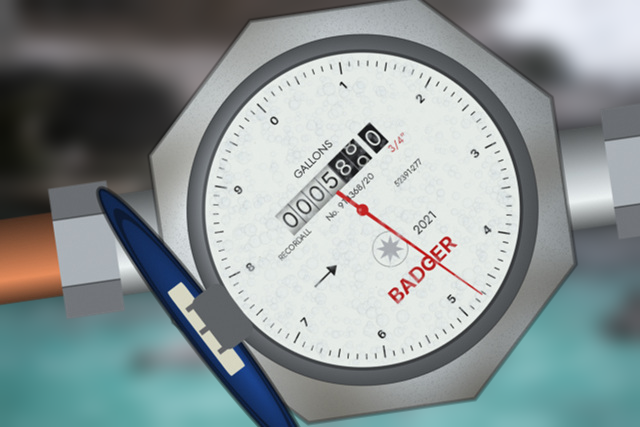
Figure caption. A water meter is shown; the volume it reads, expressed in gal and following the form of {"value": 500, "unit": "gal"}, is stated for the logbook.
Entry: {"value": 5884.7, "unit": "gal"}
